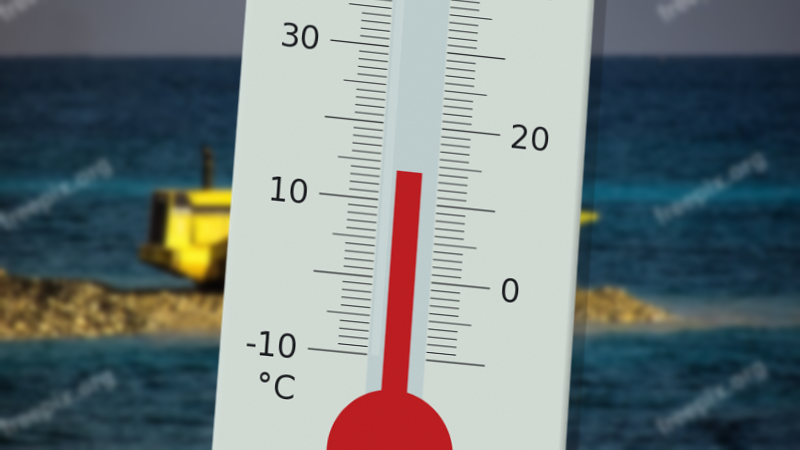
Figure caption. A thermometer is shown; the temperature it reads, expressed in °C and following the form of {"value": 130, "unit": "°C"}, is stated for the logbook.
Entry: {"value": 14, "unit": "°C"}
